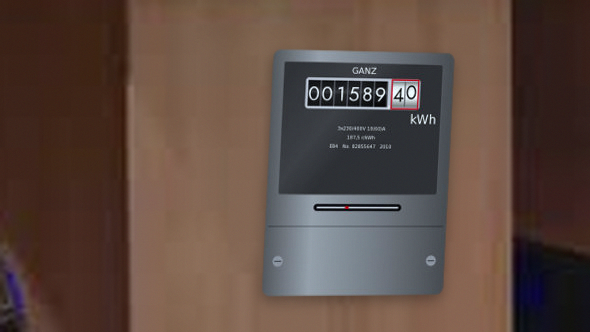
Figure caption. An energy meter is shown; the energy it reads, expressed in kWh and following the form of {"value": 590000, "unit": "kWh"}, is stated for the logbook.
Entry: {"value": 1589.40, "unit": "kWh"}
